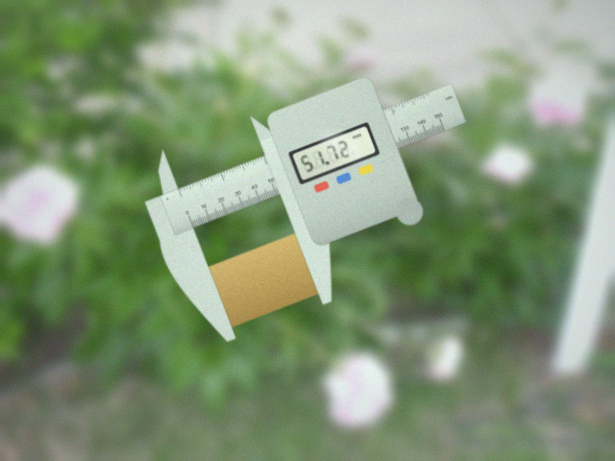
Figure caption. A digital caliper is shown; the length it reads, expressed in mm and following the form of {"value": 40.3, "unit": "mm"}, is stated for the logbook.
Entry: {"value": 51.72, "unit": "mm"}
